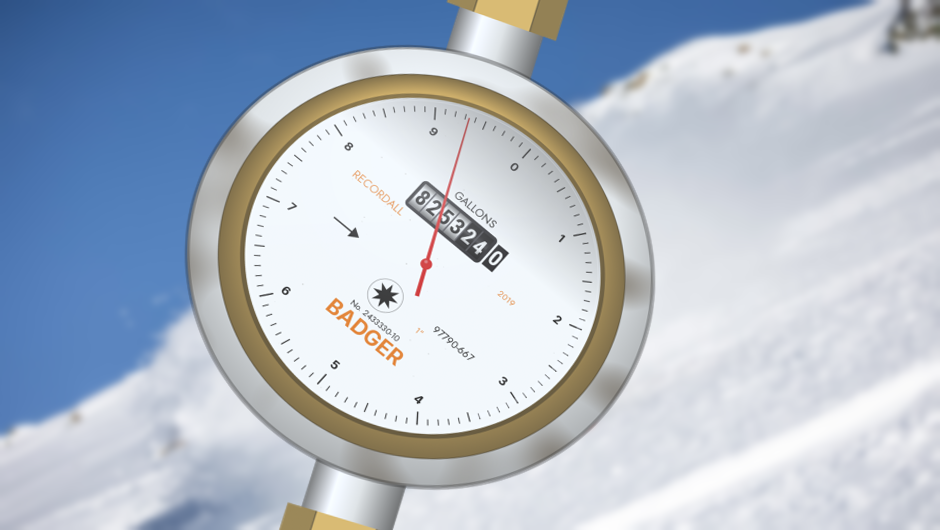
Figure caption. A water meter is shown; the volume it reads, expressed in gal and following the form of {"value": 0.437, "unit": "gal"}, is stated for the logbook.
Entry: {"value": 8253239.3, "unit": "gal"}
